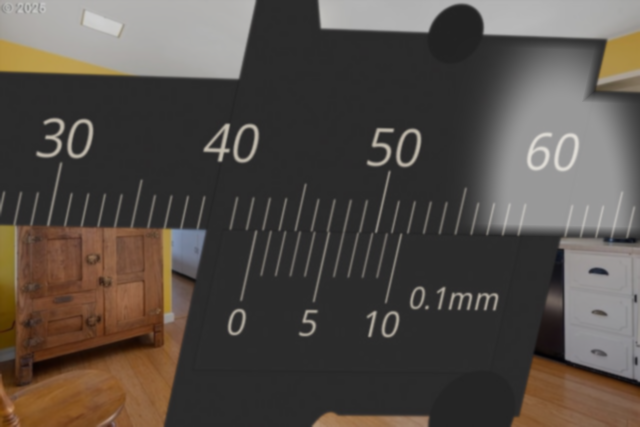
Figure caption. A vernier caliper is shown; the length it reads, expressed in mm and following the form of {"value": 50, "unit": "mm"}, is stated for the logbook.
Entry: {"value": 42.6, "unit": "mm"}
